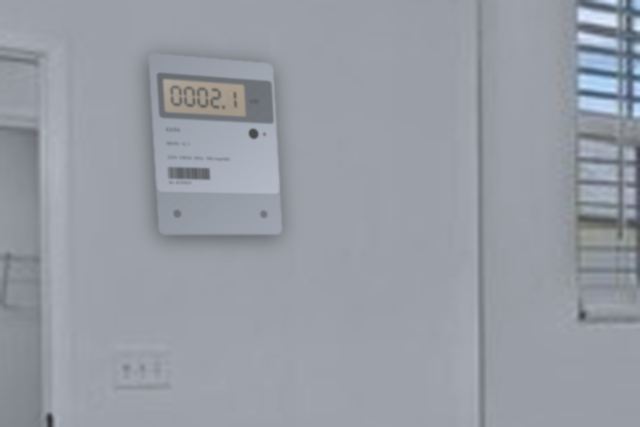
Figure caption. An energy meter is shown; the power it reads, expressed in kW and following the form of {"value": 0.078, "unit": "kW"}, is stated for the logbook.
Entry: {"value": 2.1, "unit": "kW"}
